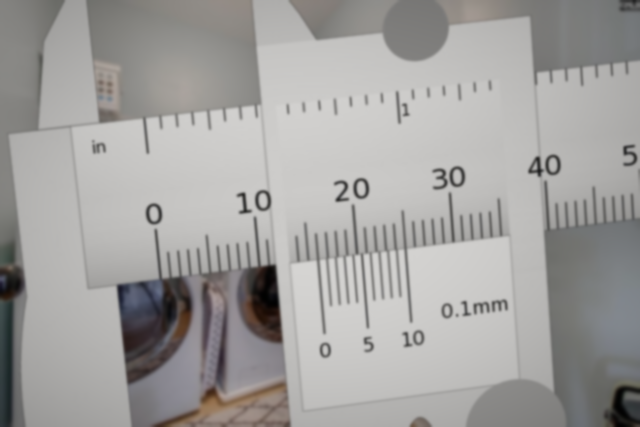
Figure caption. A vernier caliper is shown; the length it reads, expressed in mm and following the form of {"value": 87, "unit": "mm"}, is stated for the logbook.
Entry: {"value": 16.0, "unit": "mm"}
